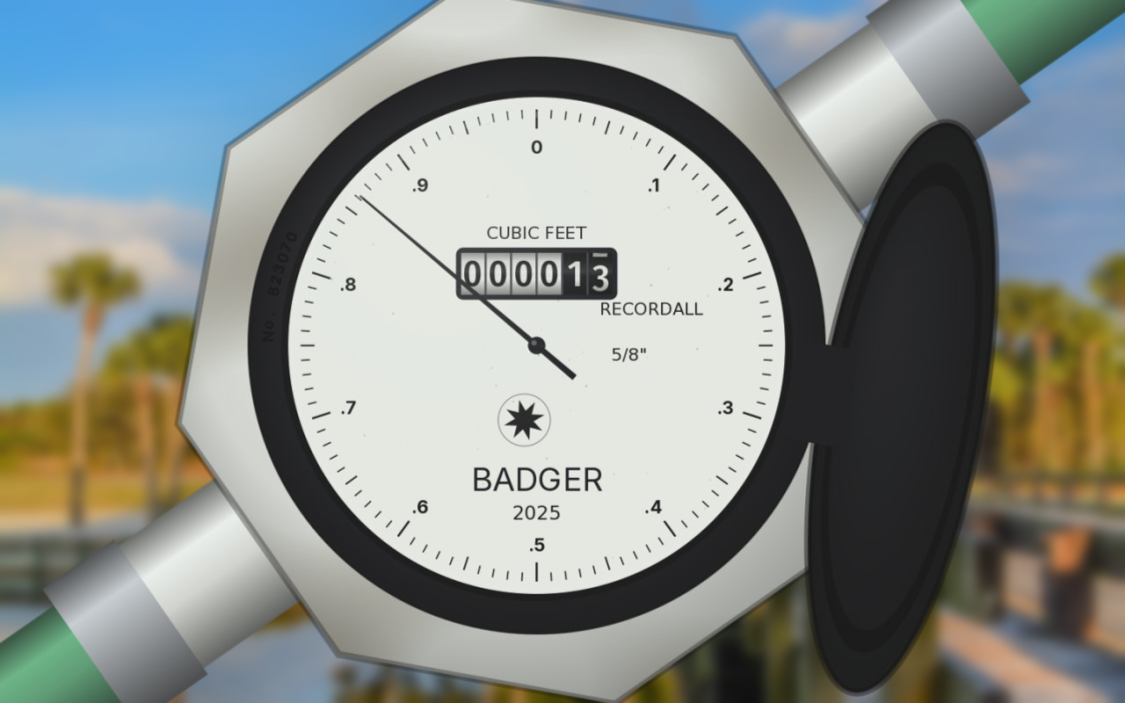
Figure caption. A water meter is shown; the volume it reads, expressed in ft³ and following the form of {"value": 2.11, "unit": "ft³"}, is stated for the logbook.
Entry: {"value": 12.86, "unit": "ft³"}
